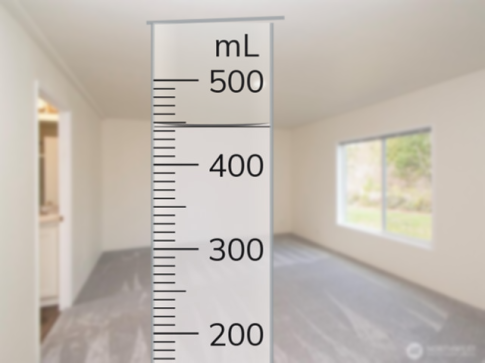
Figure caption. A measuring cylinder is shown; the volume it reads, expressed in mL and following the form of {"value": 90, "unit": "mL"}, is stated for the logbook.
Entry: {"value": 445, "unit": "mL"}
